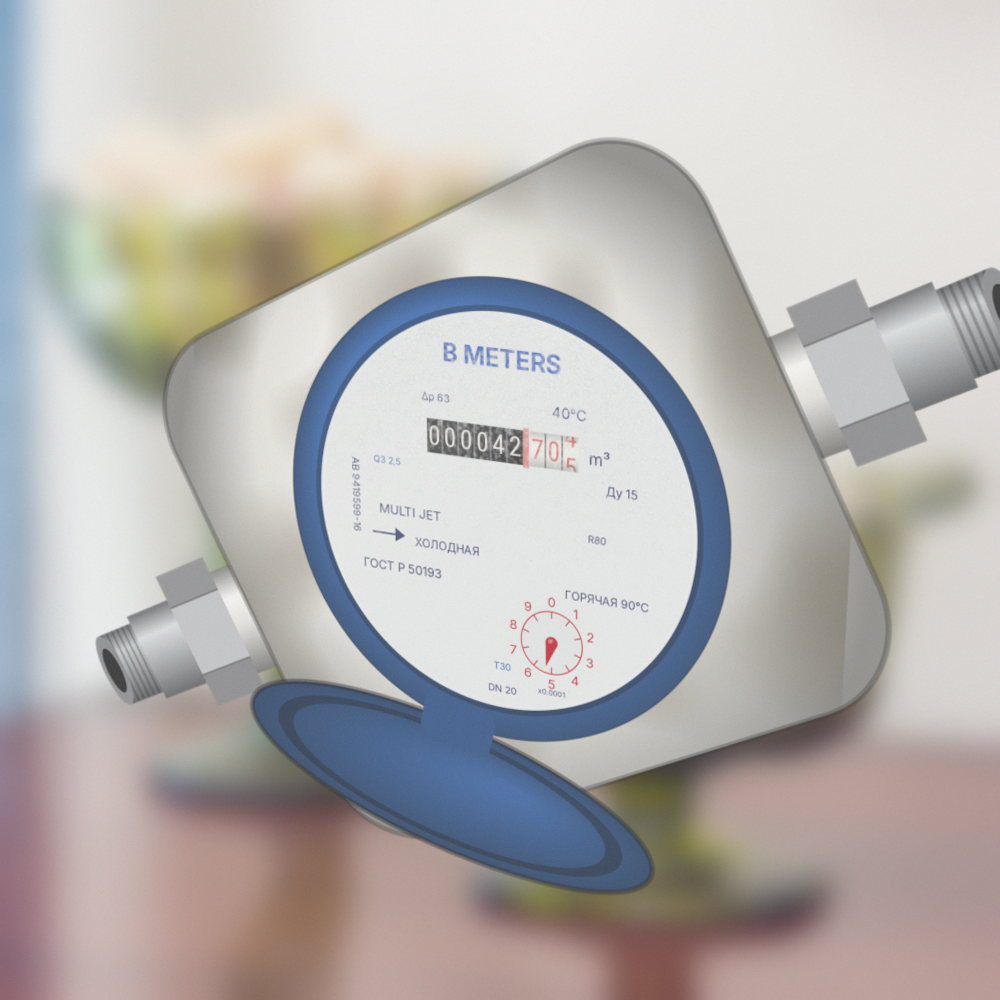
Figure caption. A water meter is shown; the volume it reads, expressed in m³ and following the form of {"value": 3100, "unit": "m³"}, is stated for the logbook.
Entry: {"value": 42.7045, "unit": "m³"}
